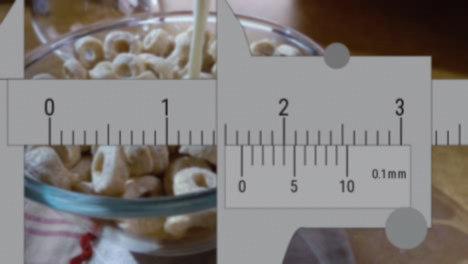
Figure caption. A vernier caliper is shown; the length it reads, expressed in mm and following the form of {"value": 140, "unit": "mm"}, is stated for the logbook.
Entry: {"value": 16.4, "unit": "mm"}
